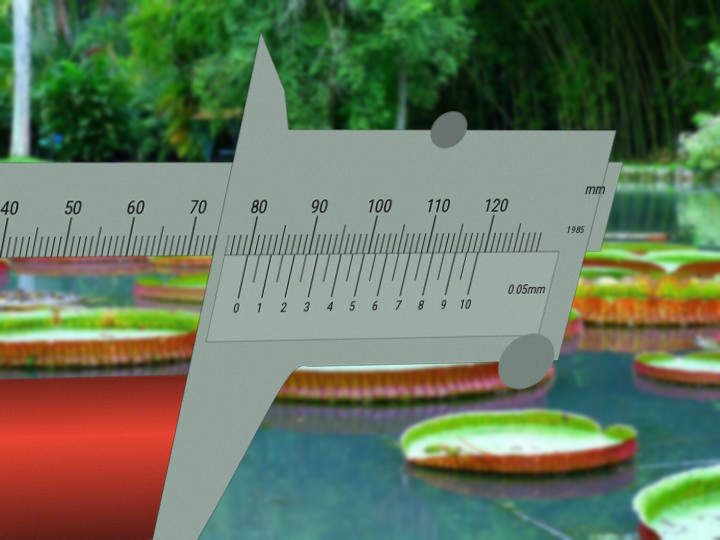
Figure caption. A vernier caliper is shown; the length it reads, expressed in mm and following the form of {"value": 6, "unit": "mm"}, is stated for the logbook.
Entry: {"value": 79.8, "unit": "mm"}
